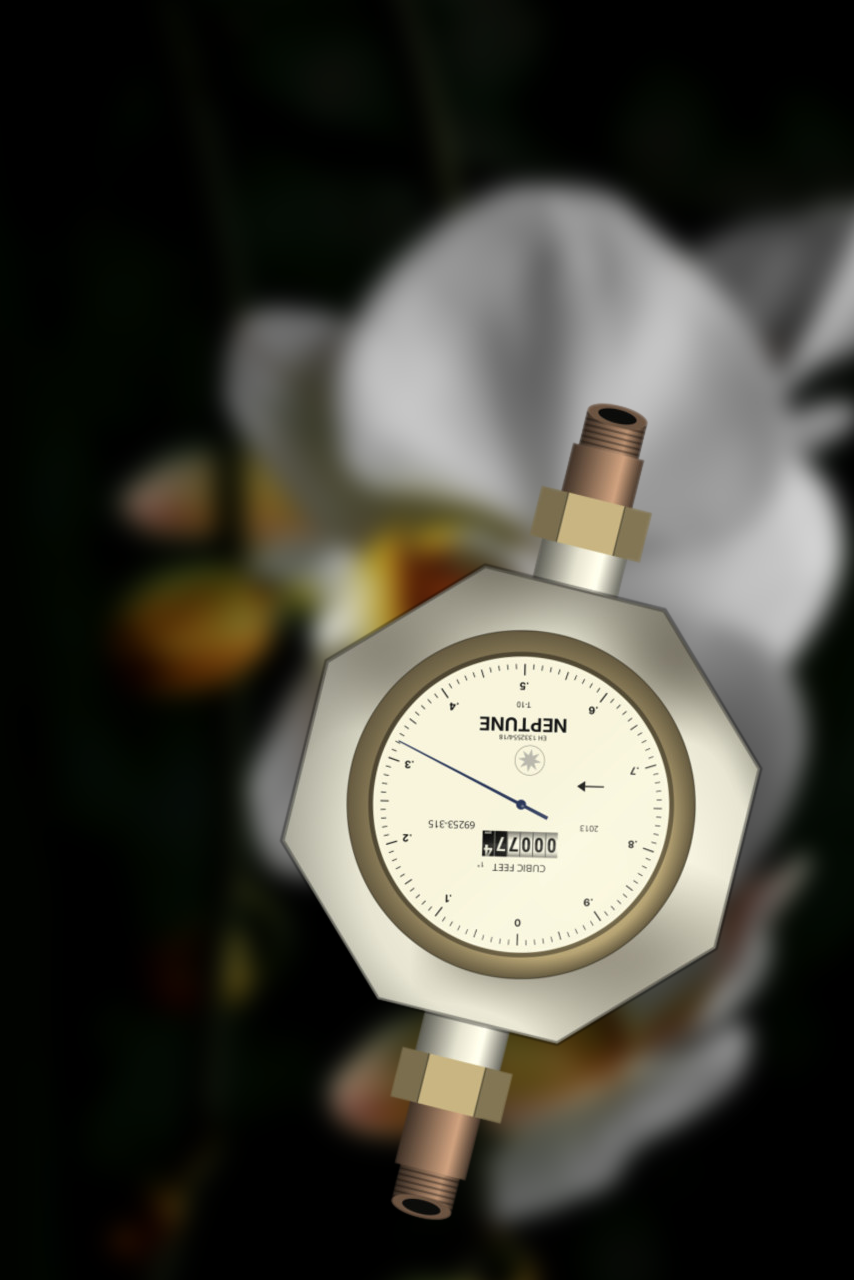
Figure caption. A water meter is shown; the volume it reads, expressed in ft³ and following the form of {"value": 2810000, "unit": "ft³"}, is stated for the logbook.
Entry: {"value": 774.32, "unit": "ft³"}
